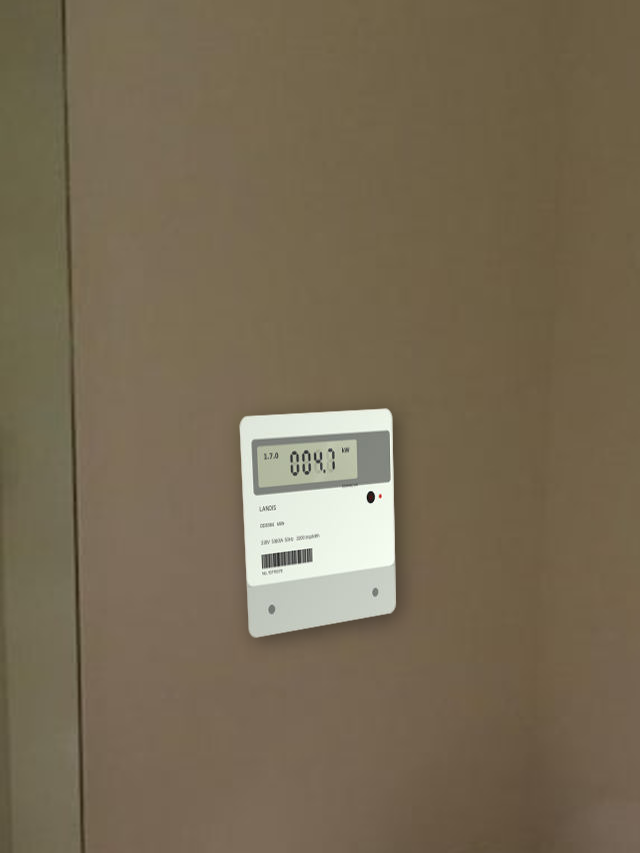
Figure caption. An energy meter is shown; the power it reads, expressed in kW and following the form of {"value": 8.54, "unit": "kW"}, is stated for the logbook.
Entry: {"value": 4.7, "unit": "kW"}
